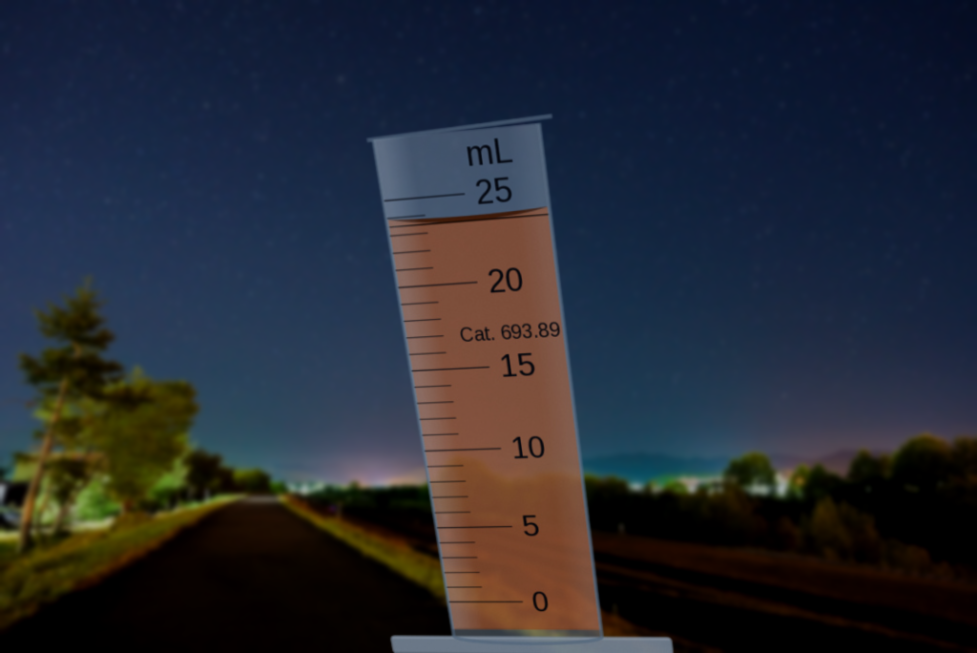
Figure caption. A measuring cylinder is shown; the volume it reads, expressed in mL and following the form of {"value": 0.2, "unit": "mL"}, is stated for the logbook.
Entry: {"value": 23.5, "unit": "mL"}
